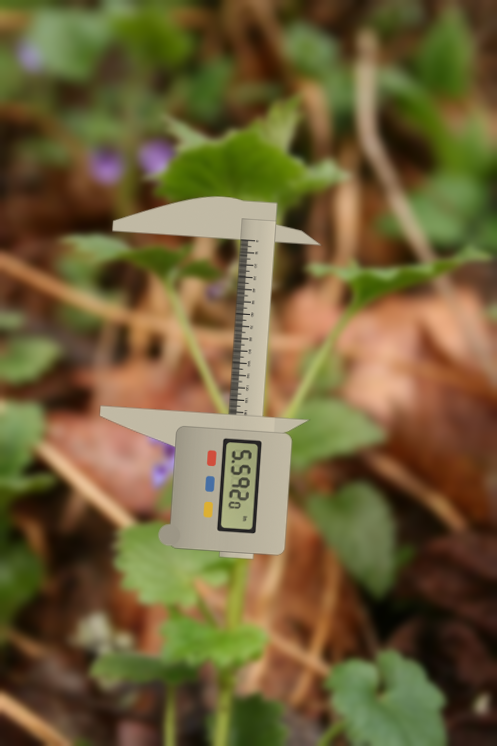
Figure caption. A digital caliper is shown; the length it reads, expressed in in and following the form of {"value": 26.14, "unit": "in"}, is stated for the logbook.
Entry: {"value": 5.5920, "unit": "in"}
